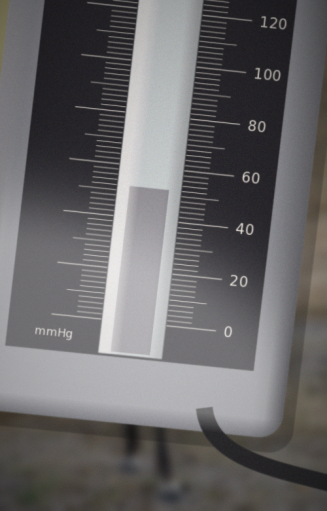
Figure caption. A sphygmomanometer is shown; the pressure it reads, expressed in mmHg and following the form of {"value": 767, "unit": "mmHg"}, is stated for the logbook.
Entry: {"value": 52, "unit": "mmHg"}
